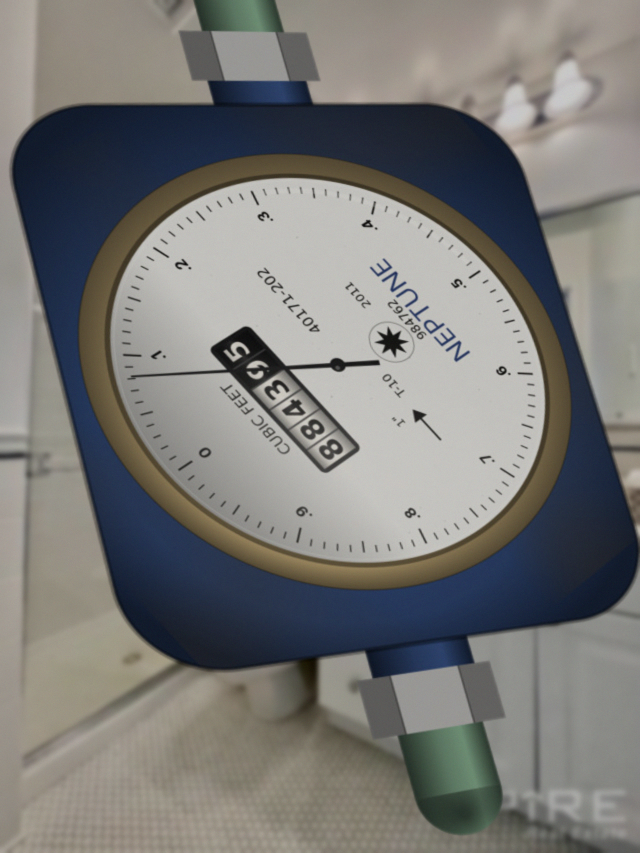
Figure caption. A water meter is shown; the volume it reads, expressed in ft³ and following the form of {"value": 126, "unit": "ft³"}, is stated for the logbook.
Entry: {"value": 884395.08, "unit": "ft³"}
